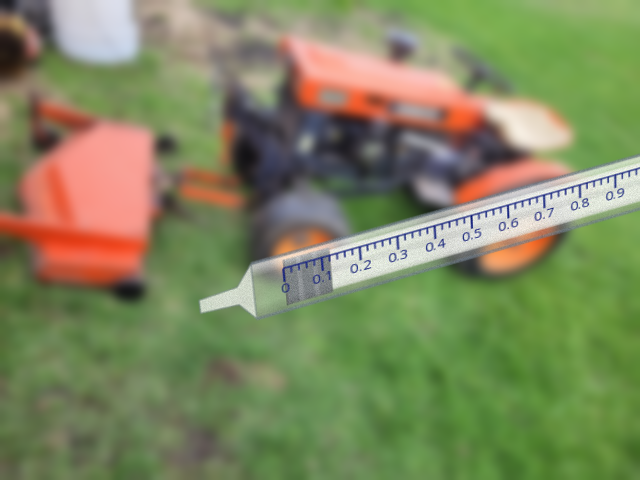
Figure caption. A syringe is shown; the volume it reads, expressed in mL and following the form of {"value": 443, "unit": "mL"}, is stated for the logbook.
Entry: {"value": 0, "unit": "mL"}
